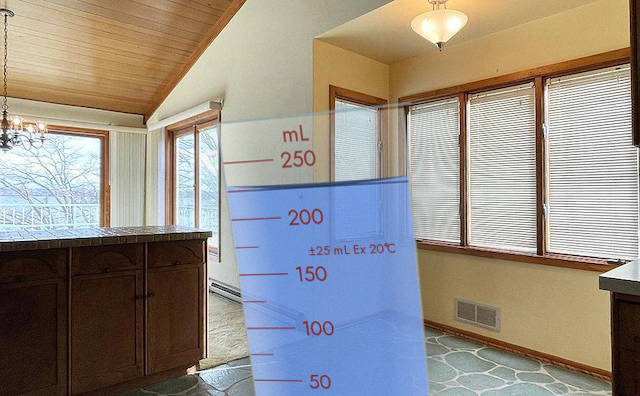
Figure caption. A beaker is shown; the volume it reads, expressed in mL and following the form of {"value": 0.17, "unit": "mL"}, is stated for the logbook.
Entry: {"value": 225, "unit": "mL"}
